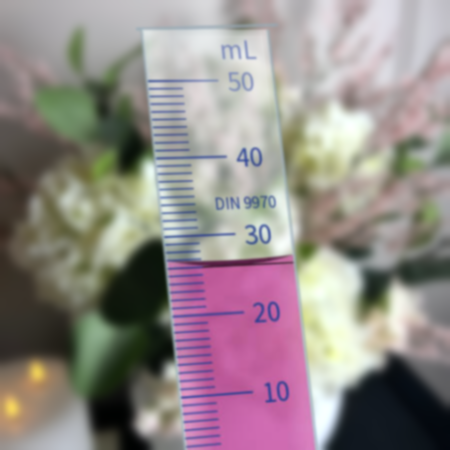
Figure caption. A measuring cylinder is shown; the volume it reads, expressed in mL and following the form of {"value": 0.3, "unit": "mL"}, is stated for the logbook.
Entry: {"value": 26, "unit": "mL"}
